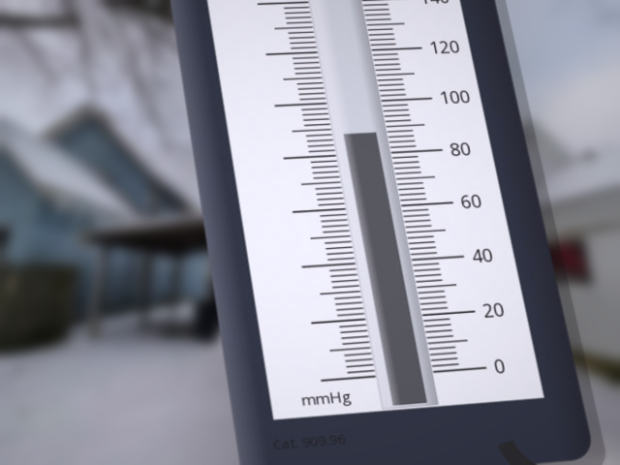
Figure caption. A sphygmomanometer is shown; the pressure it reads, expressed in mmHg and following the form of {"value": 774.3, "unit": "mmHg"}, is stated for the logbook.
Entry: {"value": 88, "unit": "mmHg"}
